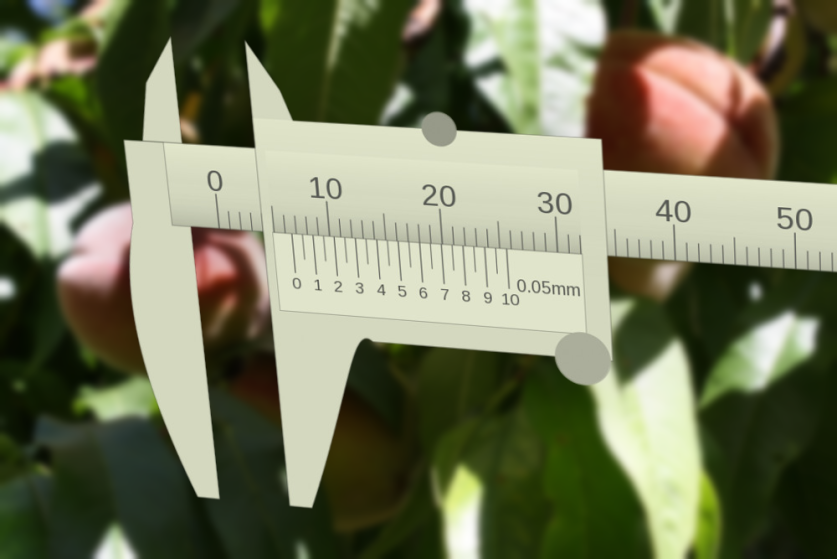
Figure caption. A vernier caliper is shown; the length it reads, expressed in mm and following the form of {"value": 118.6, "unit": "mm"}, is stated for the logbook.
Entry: {"value": 6.6, "unit": "mm"}
